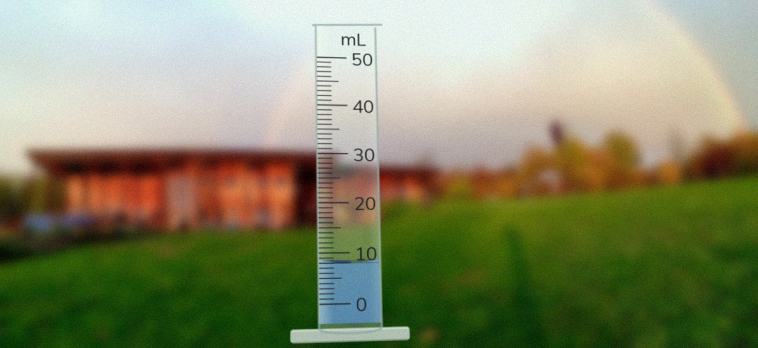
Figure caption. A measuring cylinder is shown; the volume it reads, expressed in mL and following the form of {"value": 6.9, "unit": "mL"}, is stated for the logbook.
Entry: {"value": 8, "unit": "mL"}
